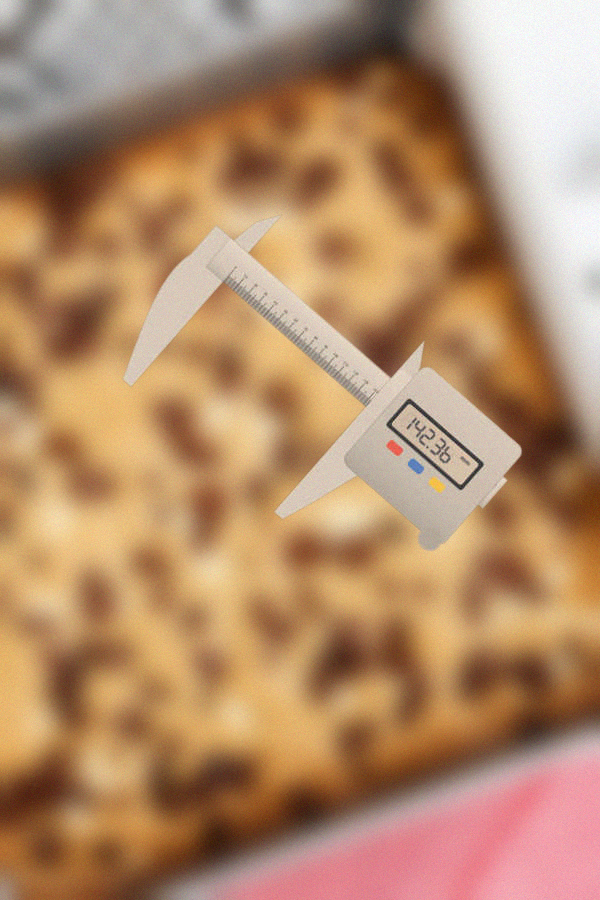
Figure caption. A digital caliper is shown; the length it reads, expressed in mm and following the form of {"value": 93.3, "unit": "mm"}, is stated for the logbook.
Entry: {"value": 142.36, "unit": "mm"}
